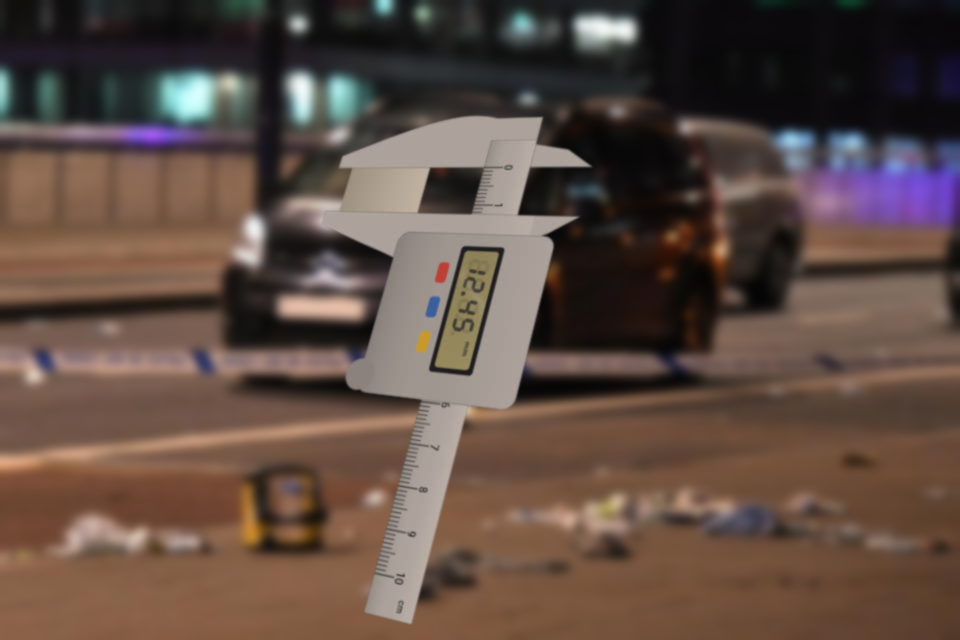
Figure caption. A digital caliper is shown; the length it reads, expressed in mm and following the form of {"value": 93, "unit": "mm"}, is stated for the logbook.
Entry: {"value": 12.45, "unit": "mm"}
